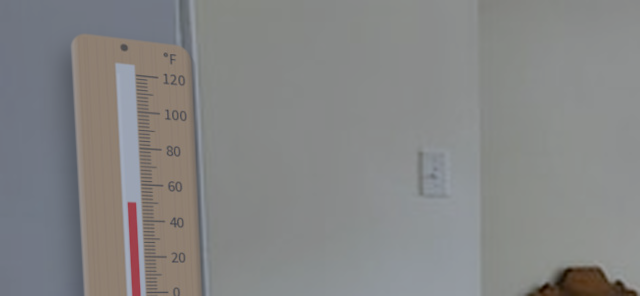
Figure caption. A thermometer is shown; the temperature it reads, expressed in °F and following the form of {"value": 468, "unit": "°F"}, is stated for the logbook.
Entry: {"value": 50, "unit": "°F"}
